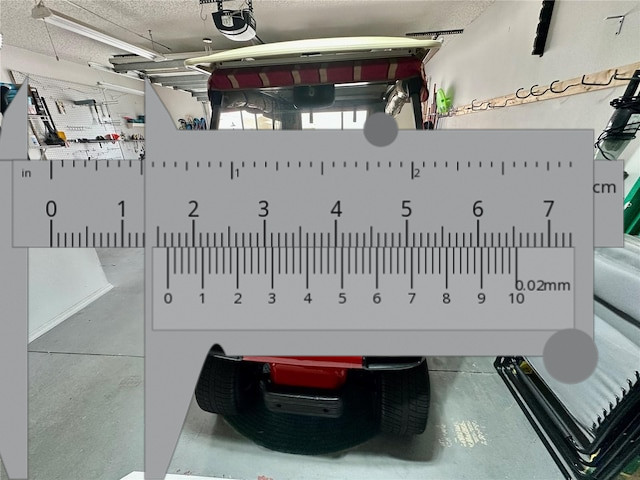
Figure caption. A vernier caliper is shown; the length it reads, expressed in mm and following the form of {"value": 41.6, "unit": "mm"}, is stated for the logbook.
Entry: {"value": 16.4, "unit": "mm"}
